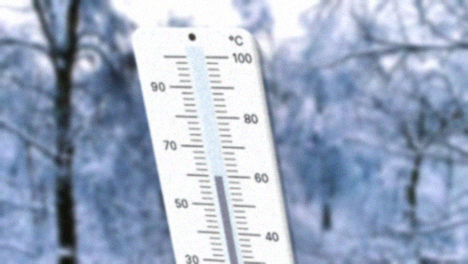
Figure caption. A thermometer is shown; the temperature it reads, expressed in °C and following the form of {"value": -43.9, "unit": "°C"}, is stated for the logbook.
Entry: {"value": 60, "unit": "°C"}
